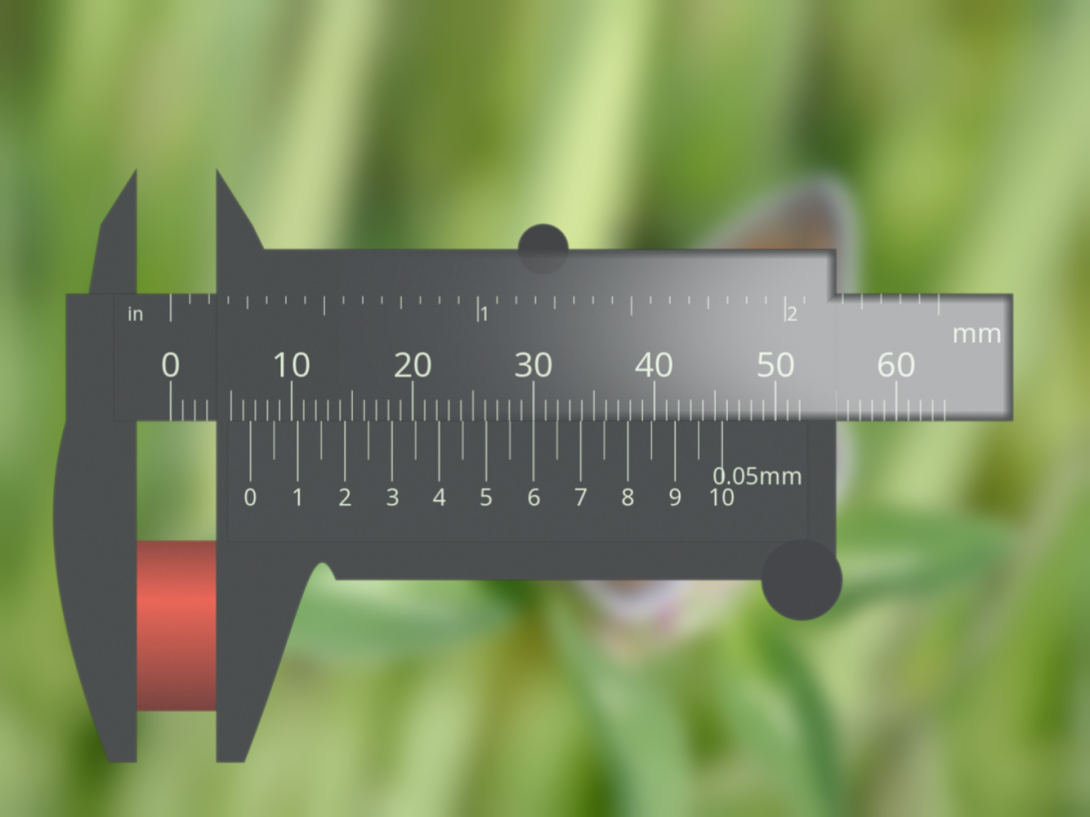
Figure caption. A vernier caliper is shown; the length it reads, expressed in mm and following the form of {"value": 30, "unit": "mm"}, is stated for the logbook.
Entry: {"value": 6.6, "unit": "mm"}
